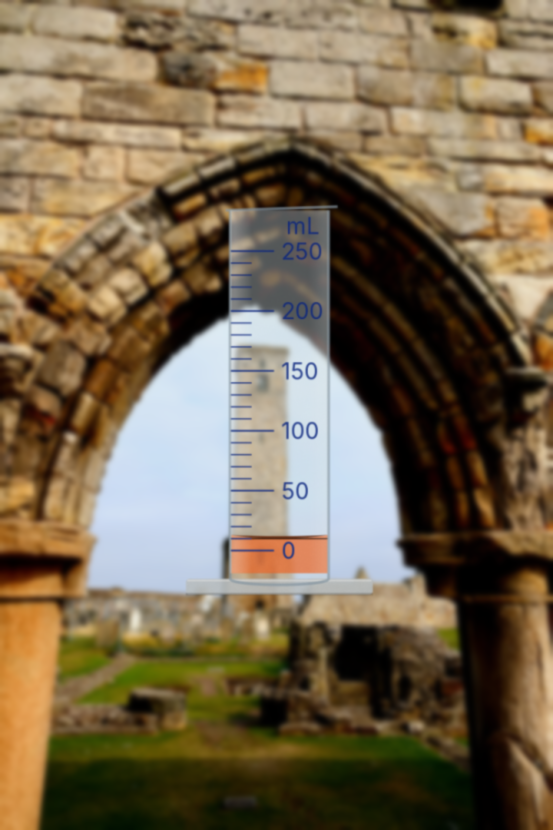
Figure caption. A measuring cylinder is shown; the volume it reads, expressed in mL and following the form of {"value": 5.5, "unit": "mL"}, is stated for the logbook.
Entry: {"value": 10, "unit": "mL"}
